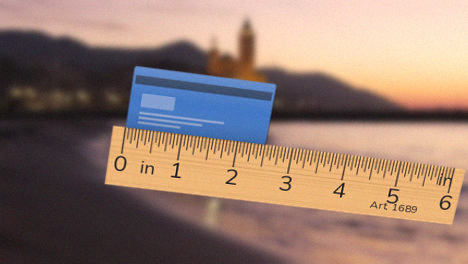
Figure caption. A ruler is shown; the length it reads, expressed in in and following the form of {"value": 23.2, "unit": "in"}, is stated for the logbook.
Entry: {"value": 2.5, "unit": "in"}
